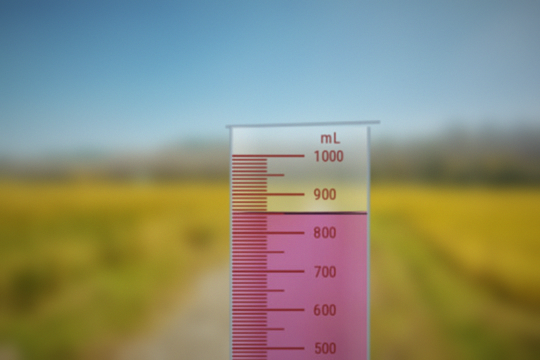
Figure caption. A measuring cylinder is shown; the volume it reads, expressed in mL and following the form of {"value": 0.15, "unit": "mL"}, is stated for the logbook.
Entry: {"value": 850, "unit": "mL"}
